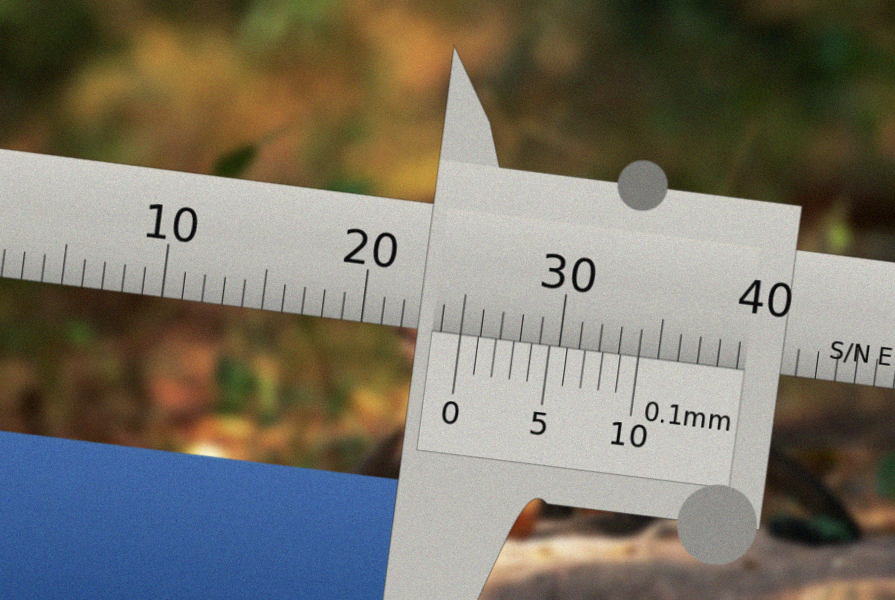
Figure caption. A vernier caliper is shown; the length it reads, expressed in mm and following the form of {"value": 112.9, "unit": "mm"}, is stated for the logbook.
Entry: {"value": 25.0, "unit": "mm"}
